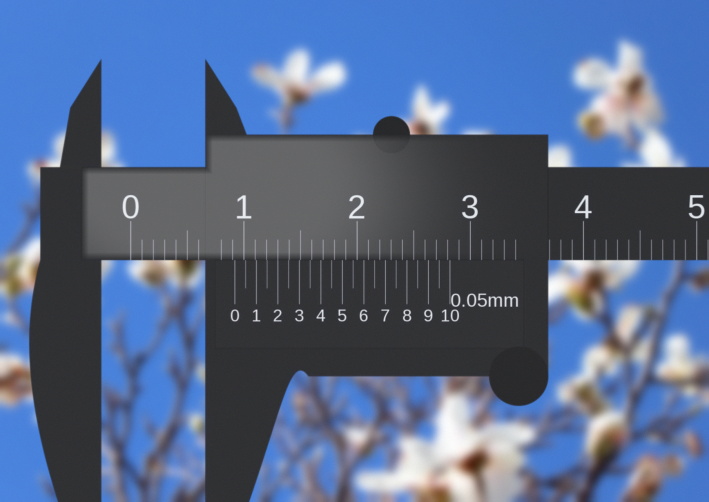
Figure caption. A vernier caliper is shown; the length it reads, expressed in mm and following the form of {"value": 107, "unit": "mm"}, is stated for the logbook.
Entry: {"value": 9.2, "unit": "mm"}
